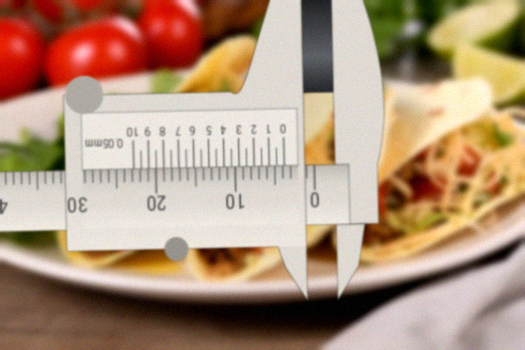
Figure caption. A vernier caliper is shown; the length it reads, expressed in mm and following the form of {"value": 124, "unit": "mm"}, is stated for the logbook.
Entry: {"value": 3.8, "unit": "mm"}
